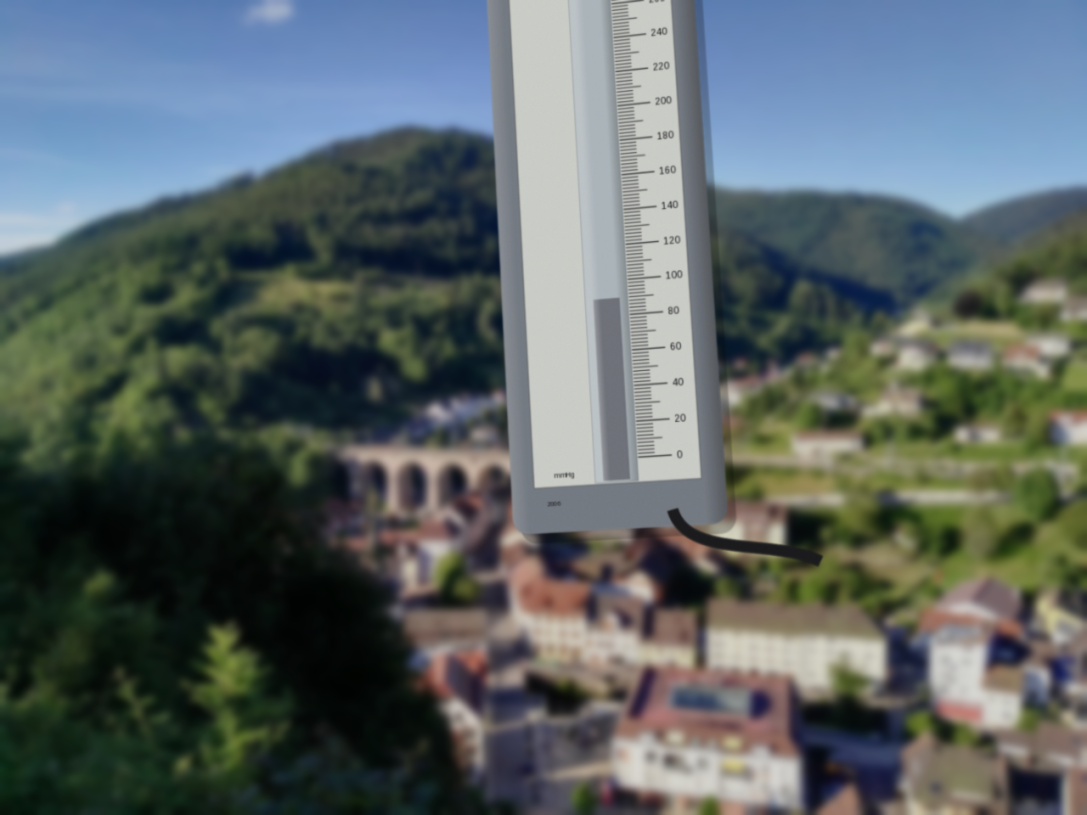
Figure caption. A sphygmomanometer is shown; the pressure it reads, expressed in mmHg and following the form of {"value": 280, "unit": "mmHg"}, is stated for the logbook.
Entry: {"value": 90, "unit": "mmHg"}
